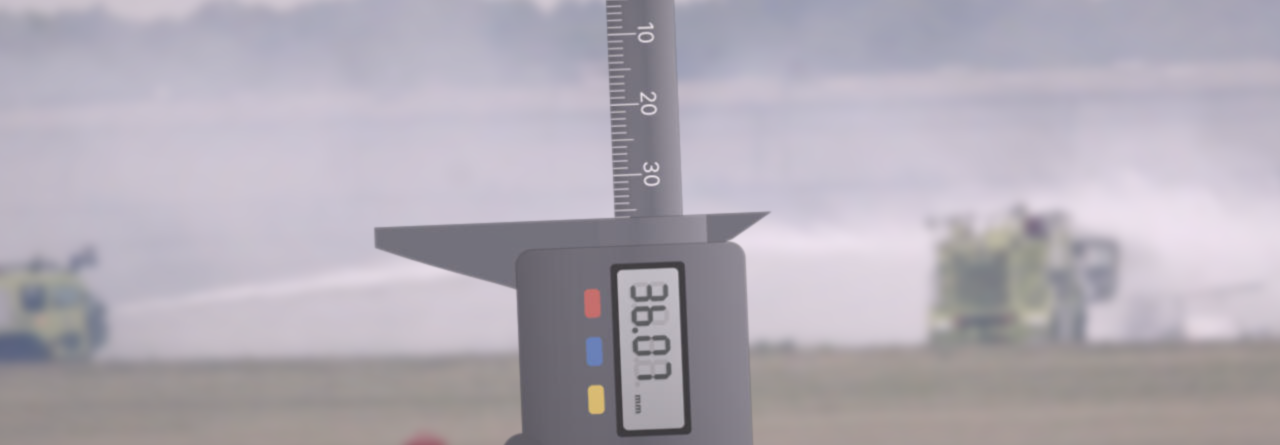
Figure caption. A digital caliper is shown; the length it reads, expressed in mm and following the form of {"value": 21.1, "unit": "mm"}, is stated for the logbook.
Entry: {"value": 36.07, "unit": "mm"}
